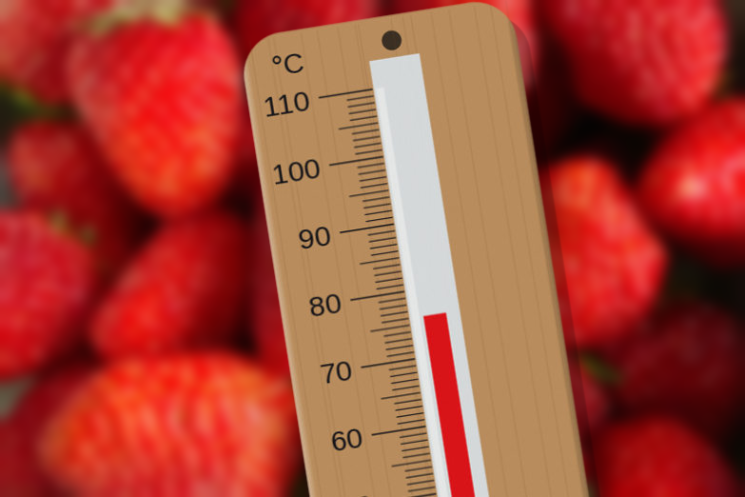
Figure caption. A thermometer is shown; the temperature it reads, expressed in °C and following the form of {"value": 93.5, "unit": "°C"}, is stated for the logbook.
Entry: {"value": 76, "unit": "°C"}
